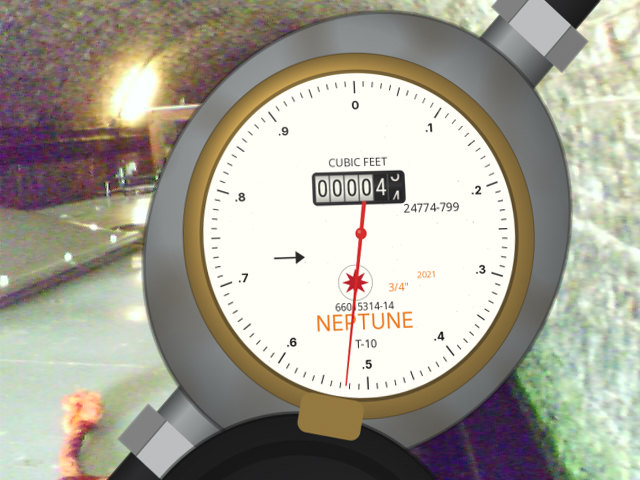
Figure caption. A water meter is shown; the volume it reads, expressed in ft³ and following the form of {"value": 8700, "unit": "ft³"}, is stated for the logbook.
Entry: {"value": 43.52, "unit": "ft³"}
